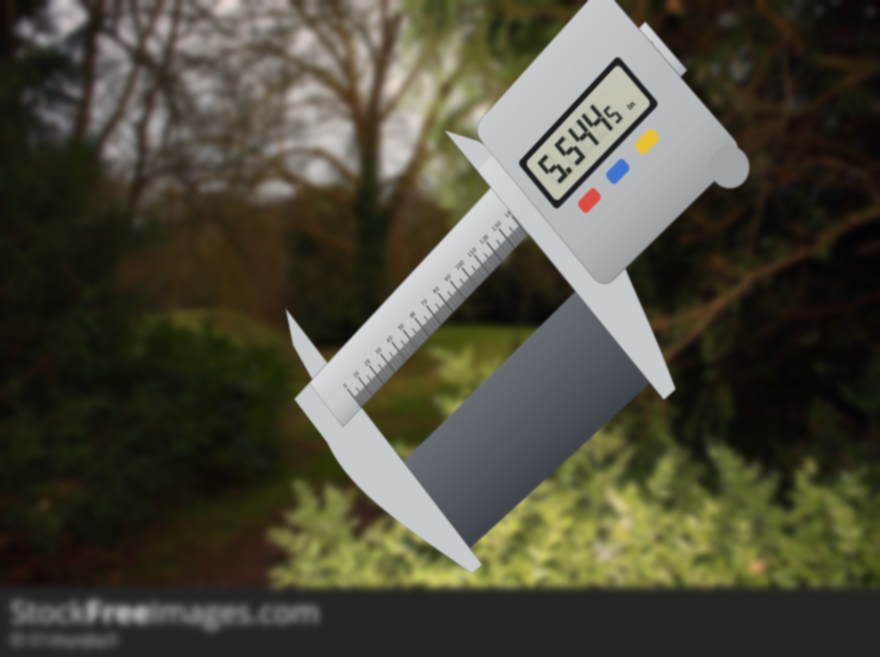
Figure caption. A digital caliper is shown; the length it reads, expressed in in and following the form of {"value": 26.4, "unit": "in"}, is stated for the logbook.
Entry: {"value": 5.5445, "unit": "in"}
